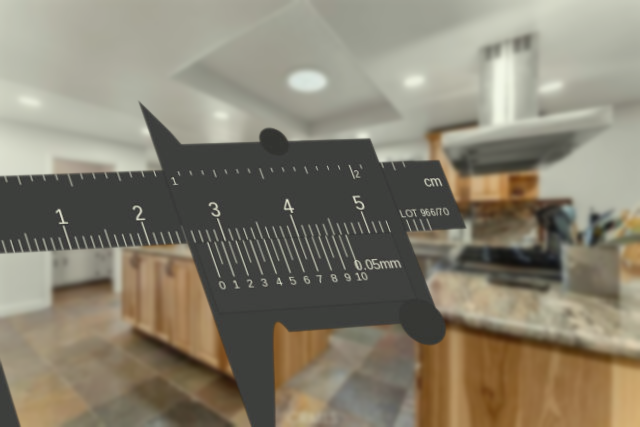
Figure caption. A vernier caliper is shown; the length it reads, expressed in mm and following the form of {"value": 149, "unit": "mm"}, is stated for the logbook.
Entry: {"value": 27.6, "unit": "mm"}
